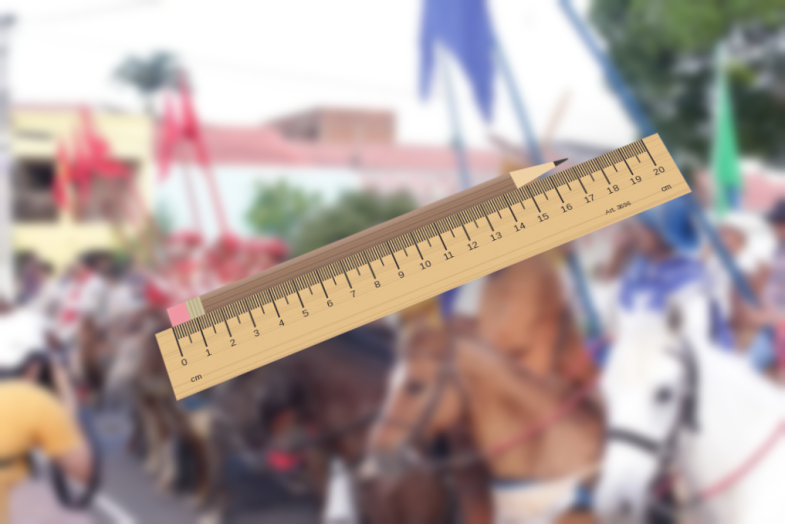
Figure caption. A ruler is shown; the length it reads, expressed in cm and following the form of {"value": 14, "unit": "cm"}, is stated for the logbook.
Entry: {"value": 17, "unit": "cm"}
